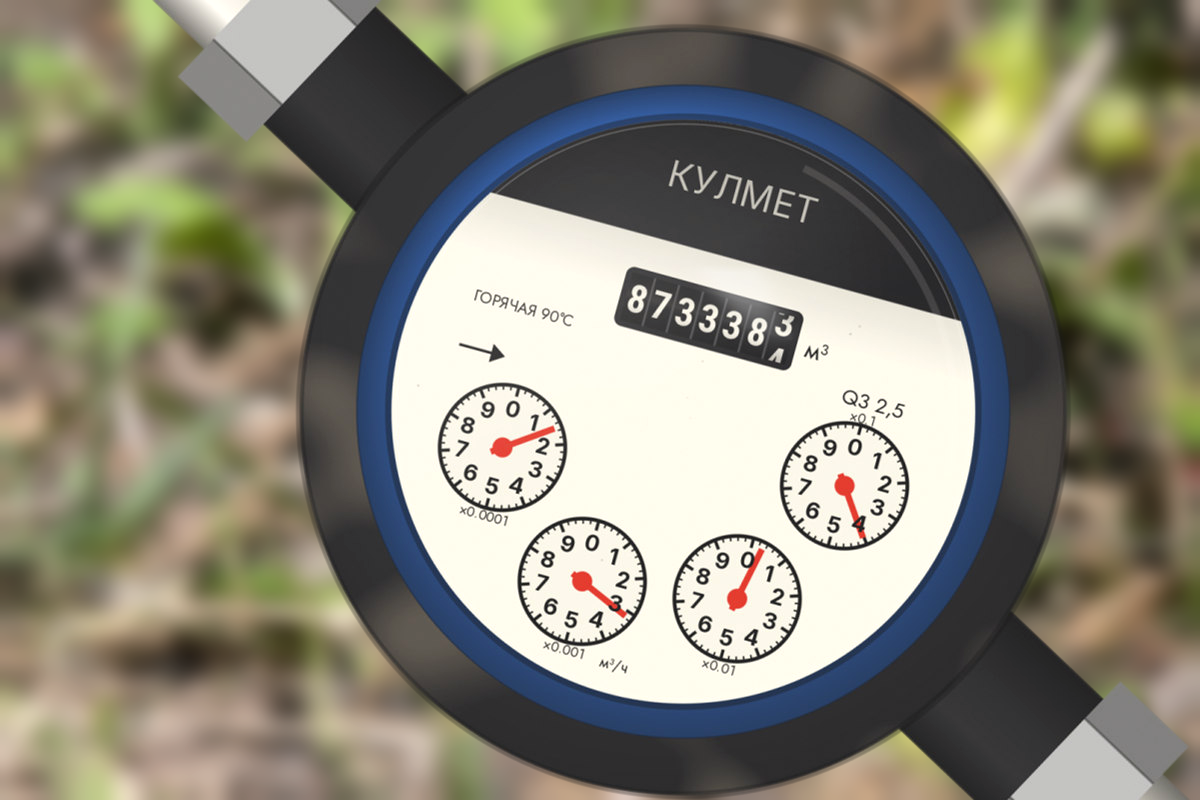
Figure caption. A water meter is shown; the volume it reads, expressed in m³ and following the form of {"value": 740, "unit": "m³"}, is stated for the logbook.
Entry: {"value": 8733383.4031, "unit": "m³"}
